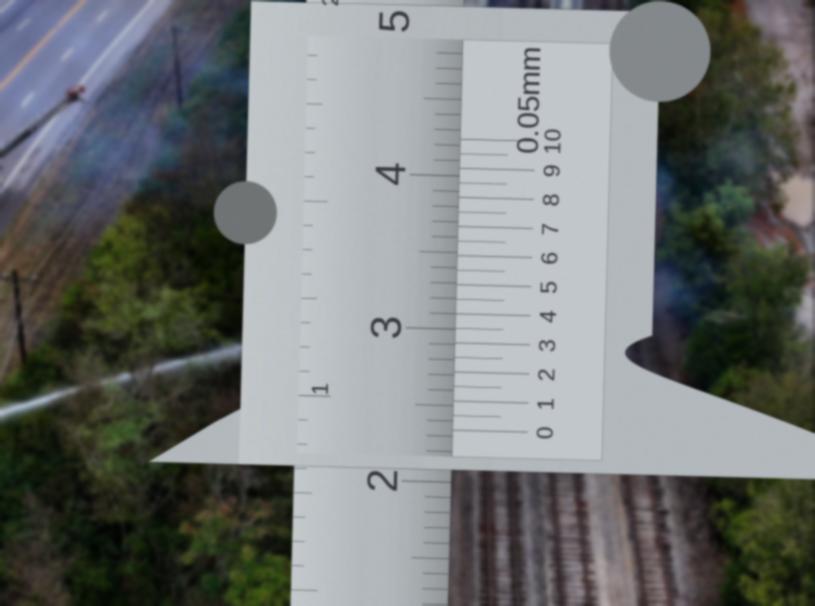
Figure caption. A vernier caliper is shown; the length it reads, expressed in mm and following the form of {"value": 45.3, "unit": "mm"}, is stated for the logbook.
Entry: {"value": 23.4, "unit": "mm"}
